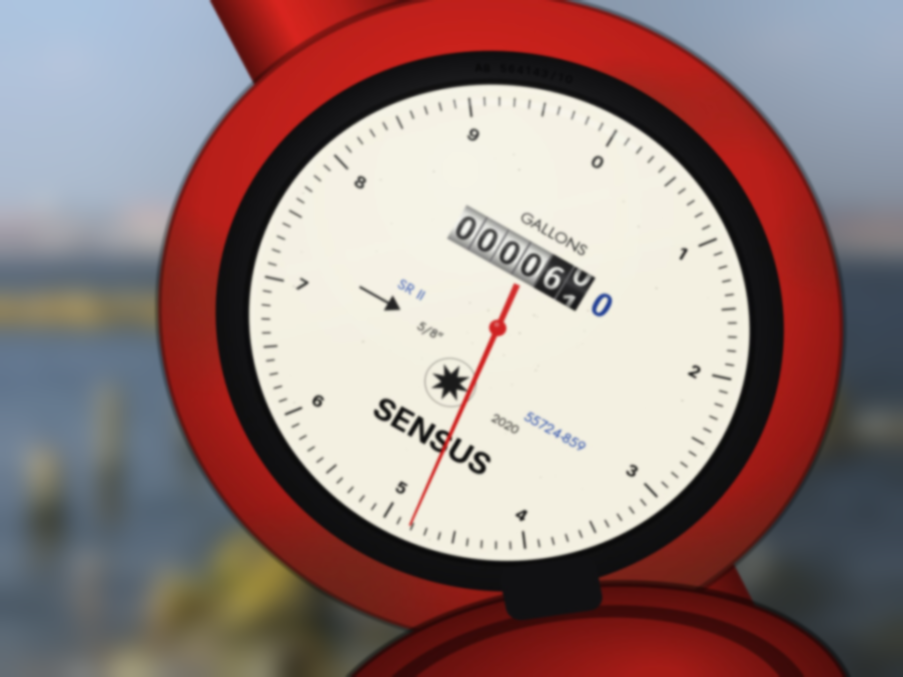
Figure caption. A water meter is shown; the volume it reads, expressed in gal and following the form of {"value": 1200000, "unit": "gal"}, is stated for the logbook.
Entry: {"value": 604.8, "unit": "gal"}
